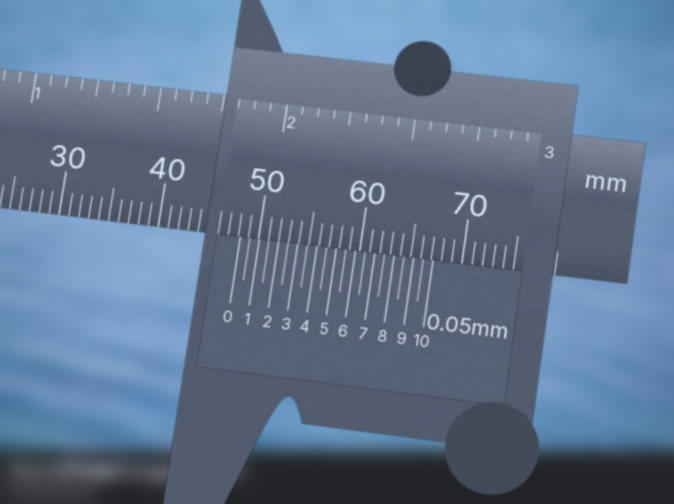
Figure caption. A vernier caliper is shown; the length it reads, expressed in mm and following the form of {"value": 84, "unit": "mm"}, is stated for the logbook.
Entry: {"value": 48.2, "unit": "mm"}
